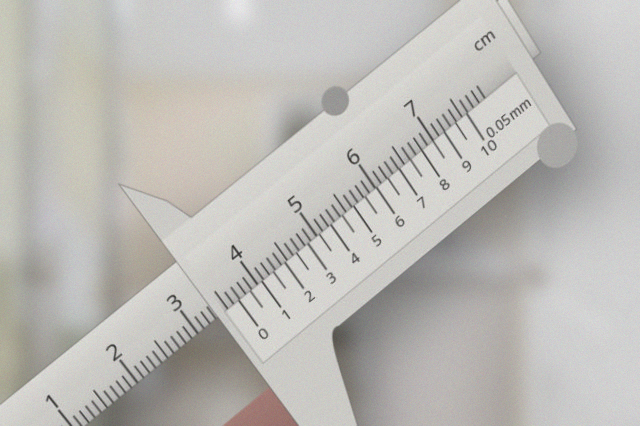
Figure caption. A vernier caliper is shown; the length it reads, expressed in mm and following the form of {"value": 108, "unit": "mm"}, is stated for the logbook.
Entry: {"value": 36.8, "unit": "mm"}
